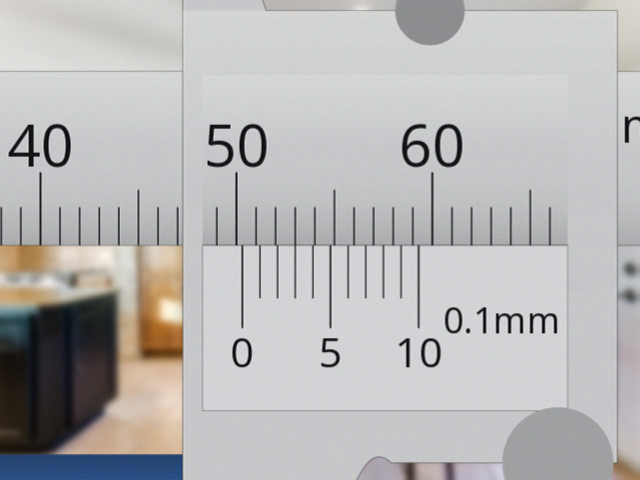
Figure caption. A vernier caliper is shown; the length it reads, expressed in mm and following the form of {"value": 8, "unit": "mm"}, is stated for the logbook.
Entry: {"value": 50.3, "unit": "mm"}
